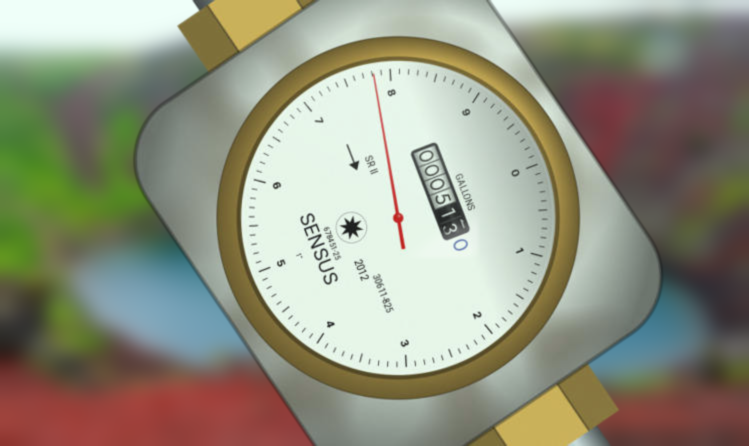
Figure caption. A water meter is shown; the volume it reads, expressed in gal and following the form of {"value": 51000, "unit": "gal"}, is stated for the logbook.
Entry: {"value": 5127.8, "unit": "gal"}
